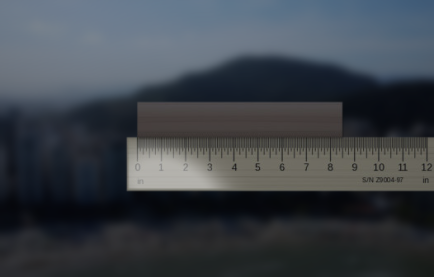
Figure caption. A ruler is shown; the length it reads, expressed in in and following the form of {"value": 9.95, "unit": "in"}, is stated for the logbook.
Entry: {"value": 8.5, "unit": "in"}
